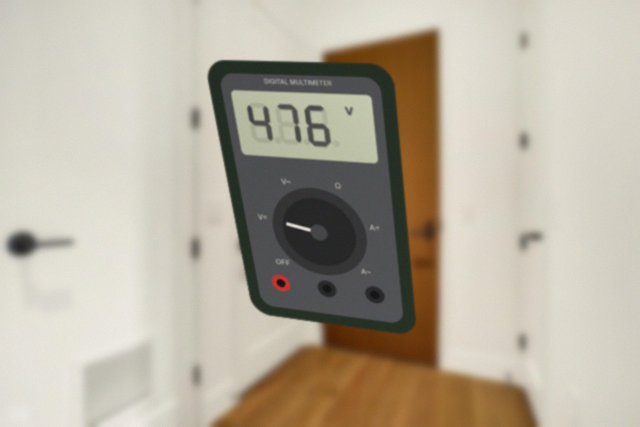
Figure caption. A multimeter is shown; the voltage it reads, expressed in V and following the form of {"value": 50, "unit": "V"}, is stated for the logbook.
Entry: {"value": 476, "unit": "V"}
